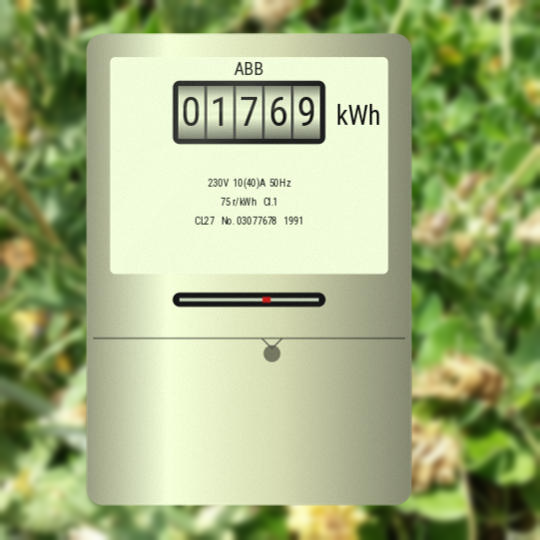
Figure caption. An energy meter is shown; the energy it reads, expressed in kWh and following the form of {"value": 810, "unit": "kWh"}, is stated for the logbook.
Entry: {"value": 1769, "unit": "kWh"}
